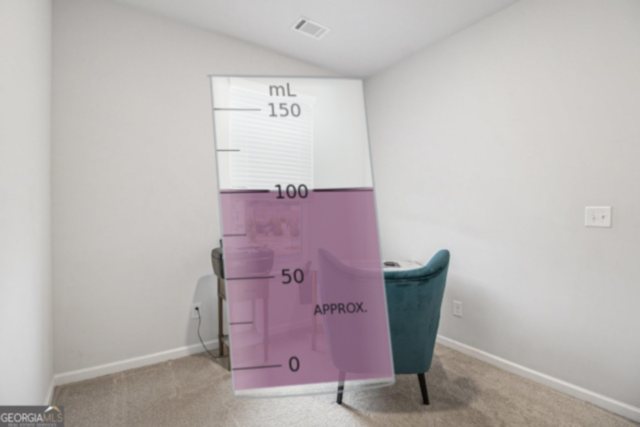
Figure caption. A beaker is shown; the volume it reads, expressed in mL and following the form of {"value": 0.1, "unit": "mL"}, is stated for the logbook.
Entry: {"value": 100, "unit": "mL"}
